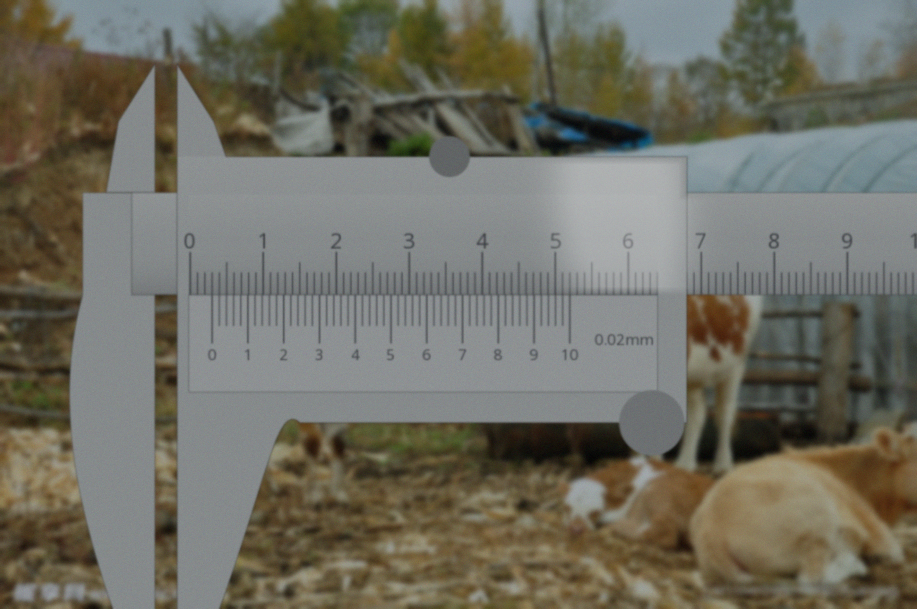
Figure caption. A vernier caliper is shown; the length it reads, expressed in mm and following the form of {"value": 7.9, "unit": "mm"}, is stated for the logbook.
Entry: {"value": 3.0, "unit": "mm"}
